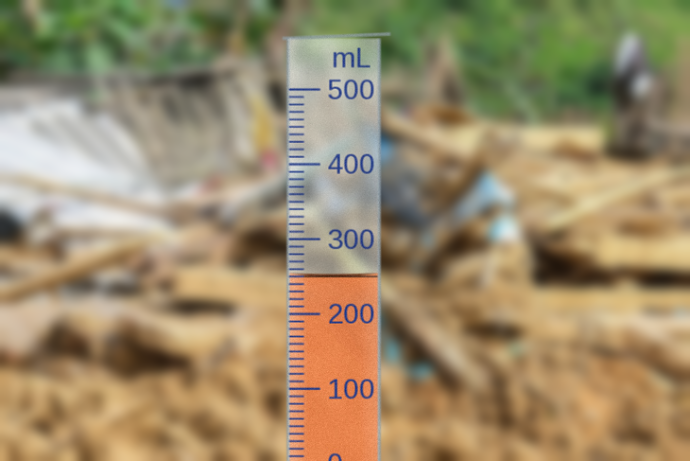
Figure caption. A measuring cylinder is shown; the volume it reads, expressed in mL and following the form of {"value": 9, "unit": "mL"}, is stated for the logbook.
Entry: {"value": 250, "unit": "mL"}
